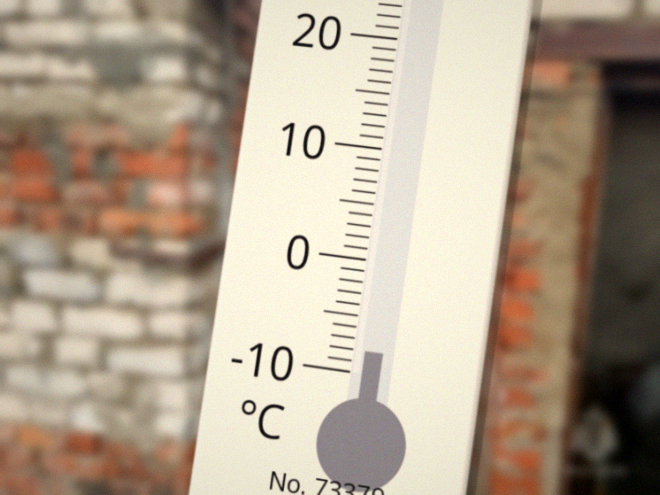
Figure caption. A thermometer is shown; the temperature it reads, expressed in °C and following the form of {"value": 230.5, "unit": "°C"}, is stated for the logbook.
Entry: {"value": -8, "unit": "°C"}
